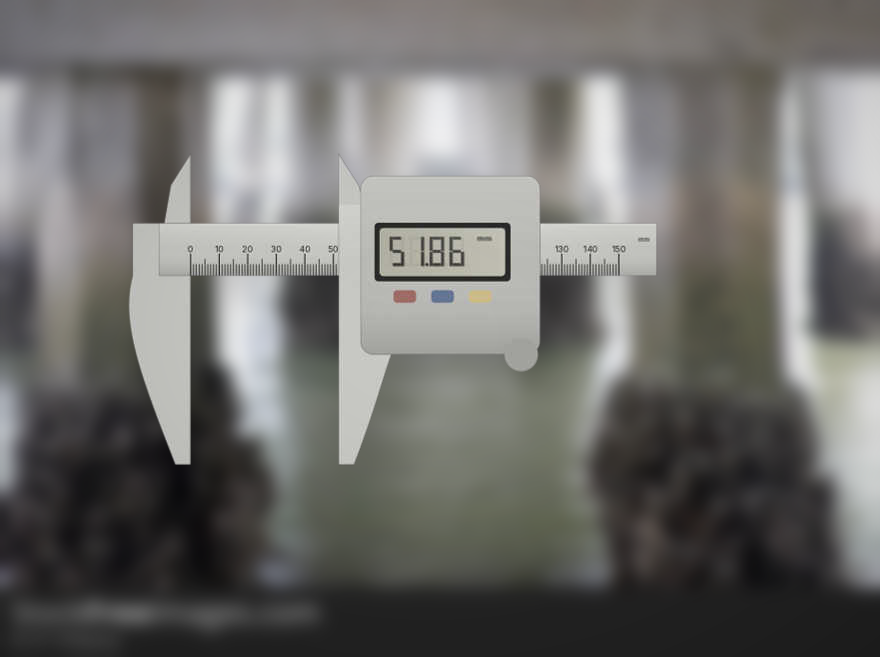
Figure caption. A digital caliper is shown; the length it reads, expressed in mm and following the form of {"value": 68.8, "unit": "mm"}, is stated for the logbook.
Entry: {"value": 51.86, "unit": "mm"}
